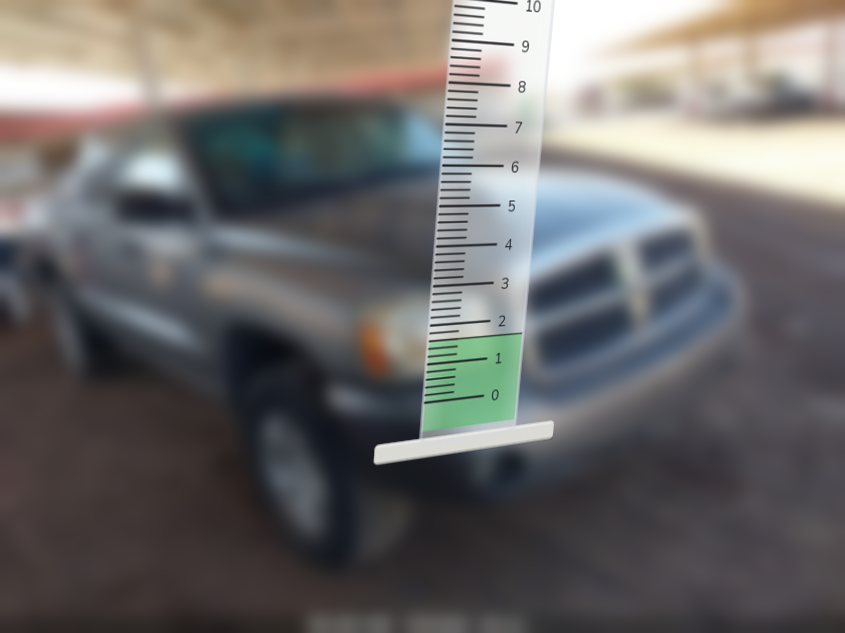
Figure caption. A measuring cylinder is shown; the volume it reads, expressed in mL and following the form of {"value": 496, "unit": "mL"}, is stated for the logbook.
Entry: {"value": 1.6, "unit": "mL"}
